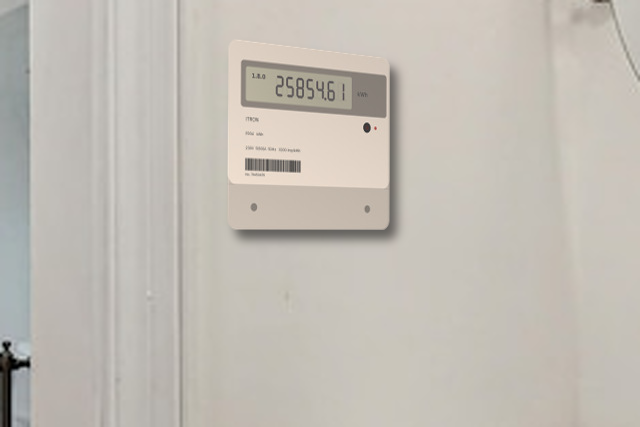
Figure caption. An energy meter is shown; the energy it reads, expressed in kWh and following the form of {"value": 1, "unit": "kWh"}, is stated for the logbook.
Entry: {"value": 25854.61, "unit": "kWh"}
